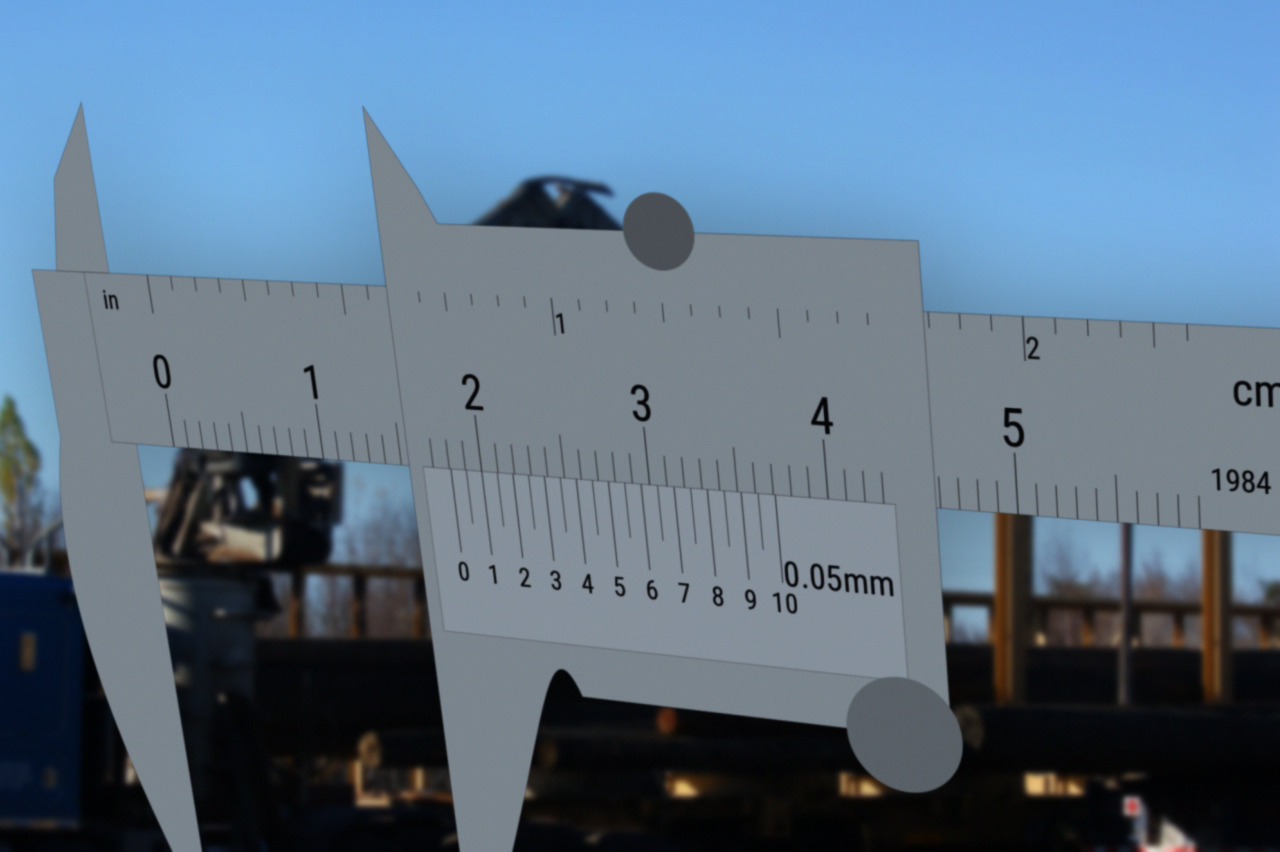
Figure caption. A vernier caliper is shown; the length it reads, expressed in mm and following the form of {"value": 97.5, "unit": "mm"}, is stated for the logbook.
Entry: {"value": 18.1, "unit": "mm"}
